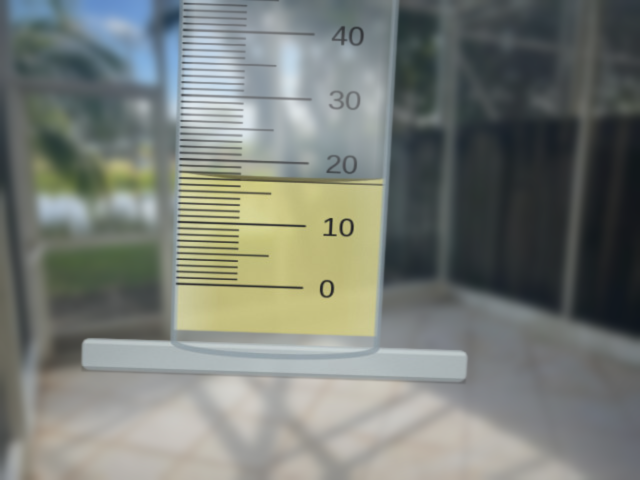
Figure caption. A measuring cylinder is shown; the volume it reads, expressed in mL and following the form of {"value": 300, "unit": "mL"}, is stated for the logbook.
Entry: {"value": 17, "unit": "mL"}
